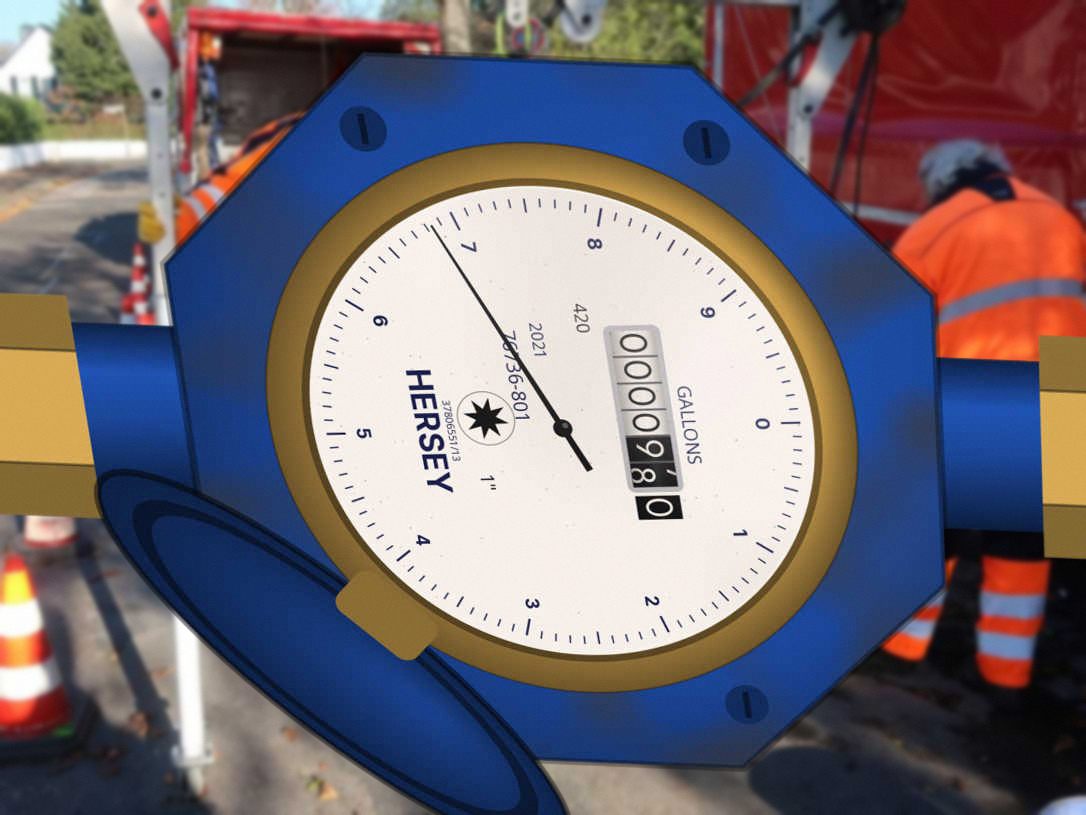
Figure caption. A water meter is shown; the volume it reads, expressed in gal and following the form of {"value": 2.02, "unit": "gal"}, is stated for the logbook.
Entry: {"value": 976.8, "unit": "gal"}
